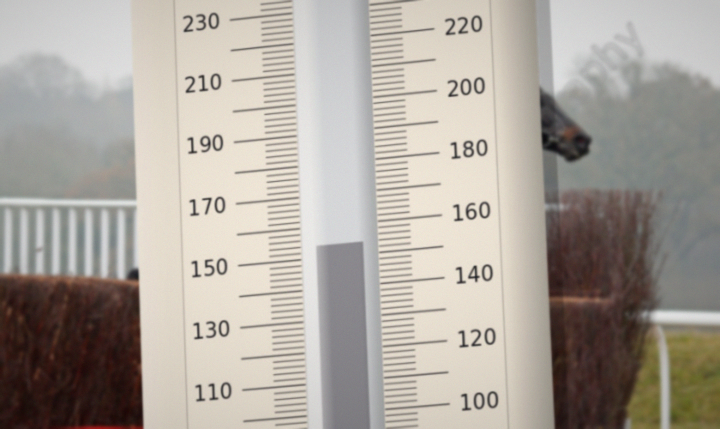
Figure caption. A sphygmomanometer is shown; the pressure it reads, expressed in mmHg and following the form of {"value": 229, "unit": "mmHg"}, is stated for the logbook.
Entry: {"value": 154, "unit": "mmHg"}
